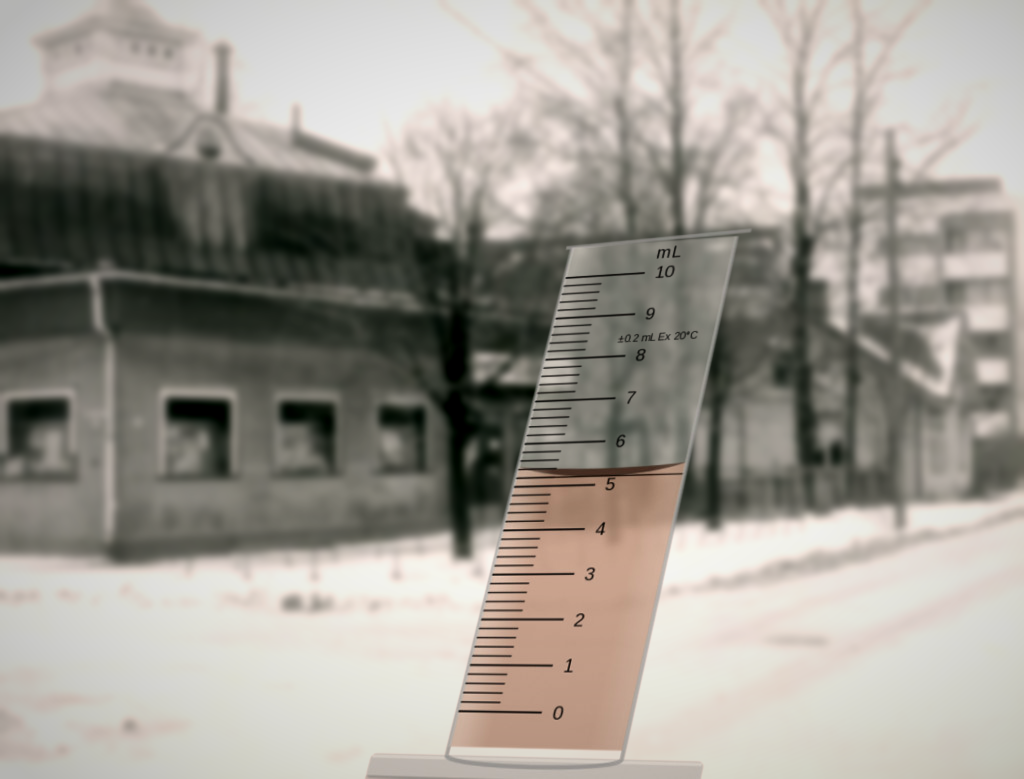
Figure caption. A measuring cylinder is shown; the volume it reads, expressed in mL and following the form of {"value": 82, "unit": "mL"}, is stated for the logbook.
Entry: {"value": 5.2, "unit": "mL"}
